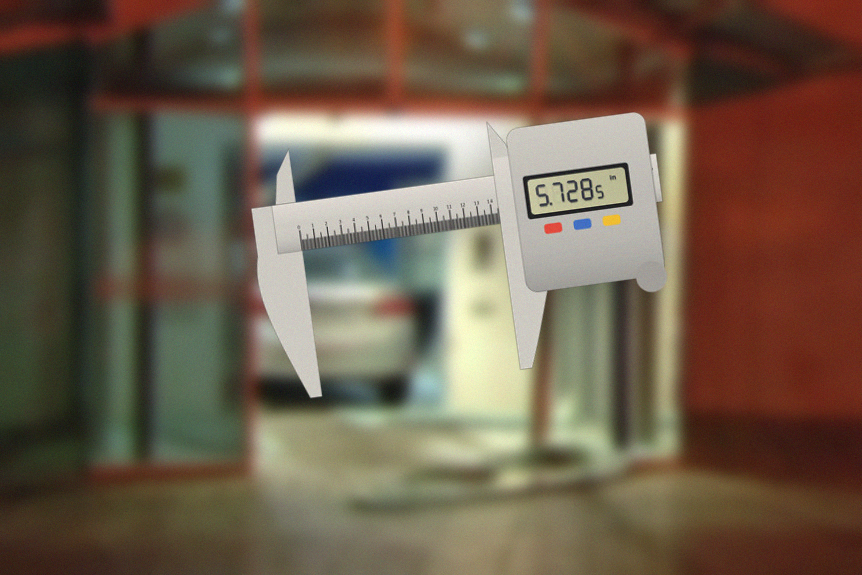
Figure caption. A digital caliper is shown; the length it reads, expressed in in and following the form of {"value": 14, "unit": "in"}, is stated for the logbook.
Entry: {"value": 5.7285, "unit": "in"}
